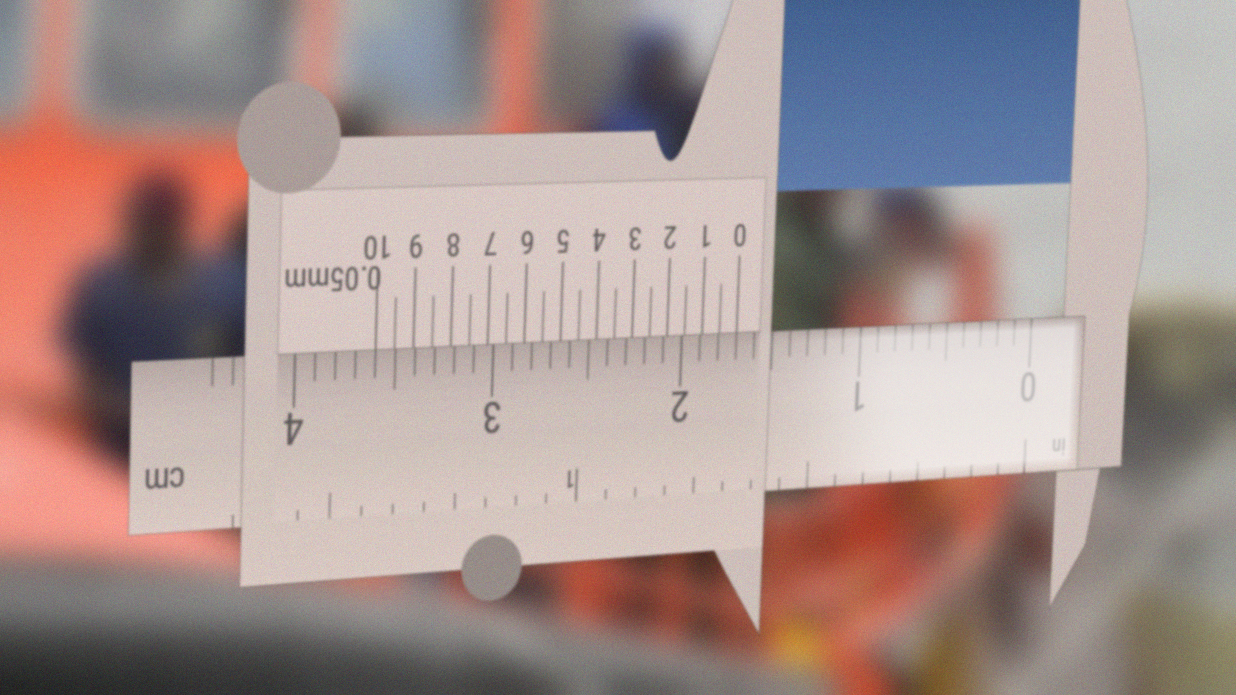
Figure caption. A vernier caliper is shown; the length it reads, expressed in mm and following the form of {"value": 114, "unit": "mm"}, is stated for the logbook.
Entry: {"value": 17.0, "unit": "mm"}
